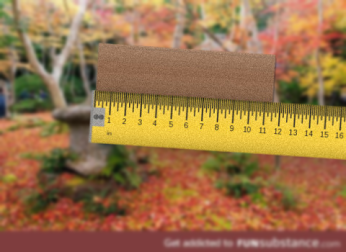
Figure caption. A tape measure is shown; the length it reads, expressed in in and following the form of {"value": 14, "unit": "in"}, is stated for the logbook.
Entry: {"value": 11.5, "unit": "in"}
